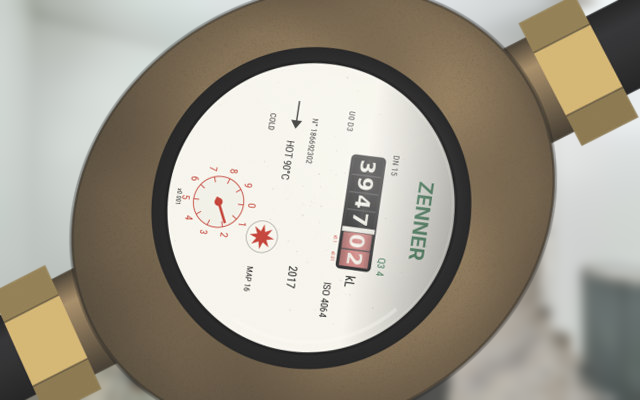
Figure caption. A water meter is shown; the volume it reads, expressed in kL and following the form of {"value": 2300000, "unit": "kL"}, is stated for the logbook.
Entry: {"value": 3947.021, "unit": "kL"}
